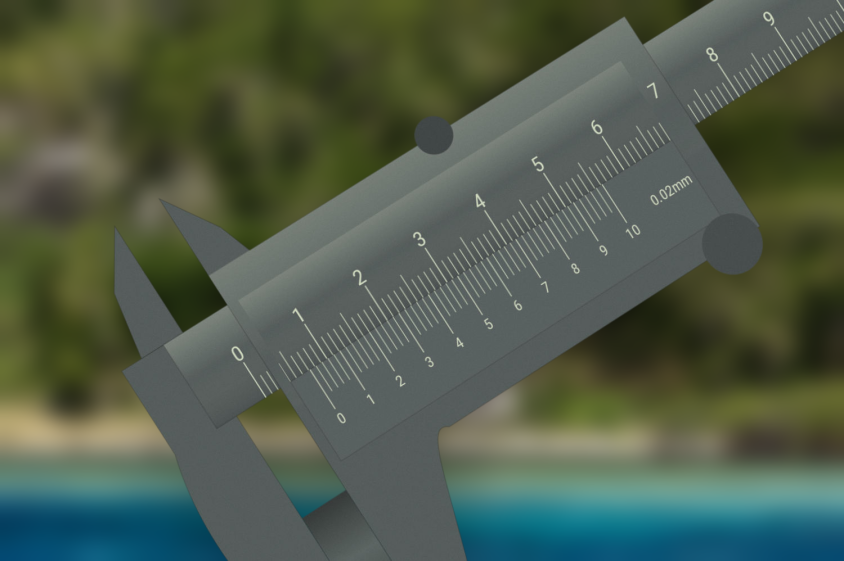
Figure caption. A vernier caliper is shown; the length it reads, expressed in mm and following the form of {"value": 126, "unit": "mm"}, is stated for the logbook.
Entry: {"value": 7.2, "unit": "mm"}
